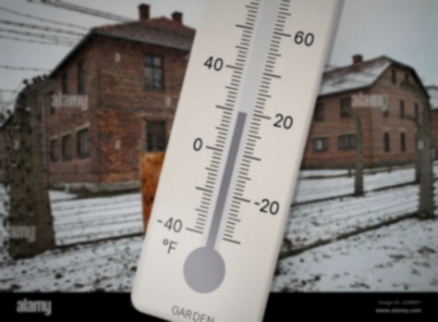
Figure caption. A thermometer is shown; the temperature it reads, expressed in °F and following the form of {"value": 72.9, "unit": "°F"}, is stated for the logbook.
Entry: {"value": 20, "unit": "°F"}
